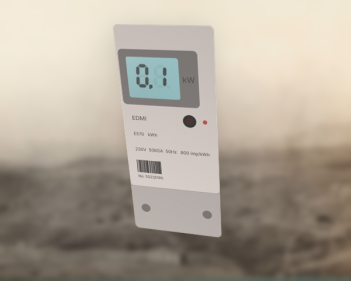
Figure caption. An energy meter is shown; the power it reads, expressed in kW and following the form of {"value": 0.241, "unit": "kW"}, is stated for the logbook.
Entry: {"value": 0.1, "unit": "kW"}
